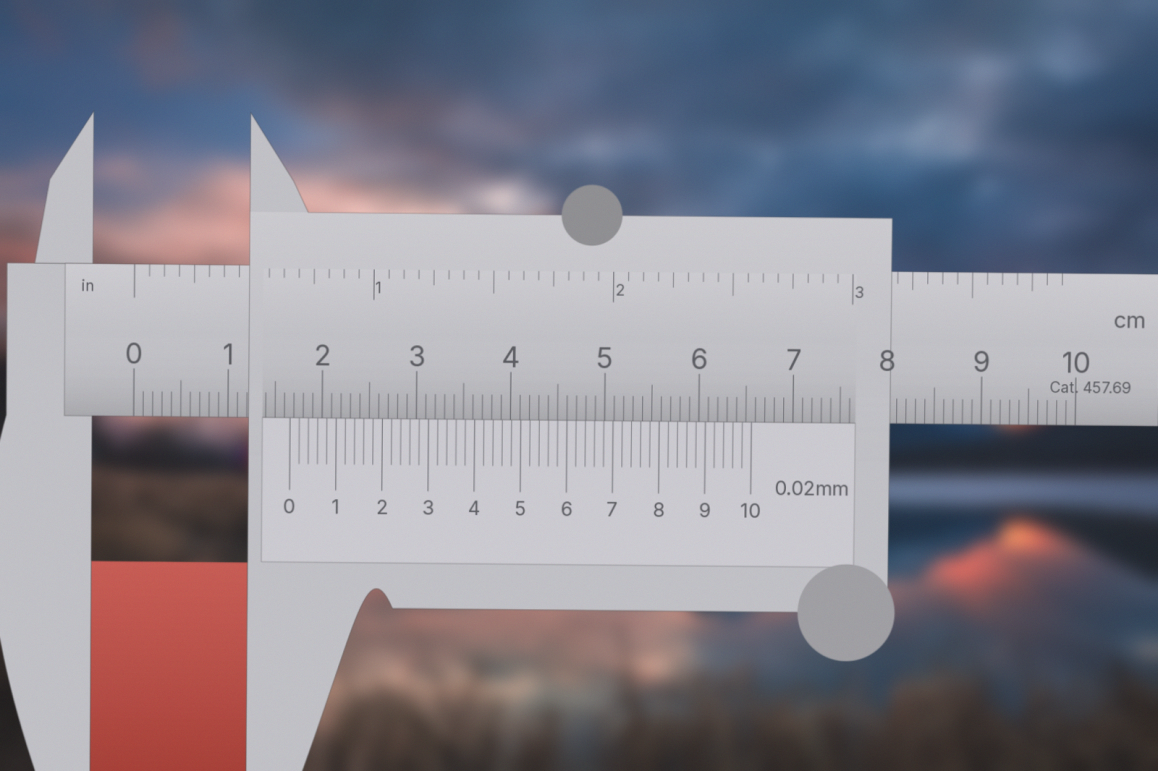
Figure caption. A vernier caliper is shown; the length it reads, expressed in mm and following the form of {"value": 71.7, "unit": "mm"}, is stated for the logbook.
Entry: {"value": 16.6, "unit": "mm"}
